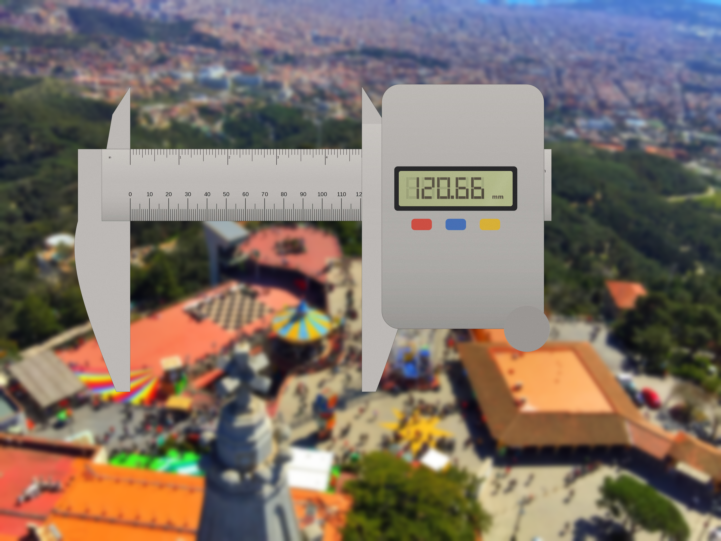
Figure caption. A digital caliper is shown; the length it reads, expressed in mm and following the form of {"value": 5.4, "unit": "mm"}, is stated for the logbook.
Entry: {"value": 120.66, "unit": "mm"}
